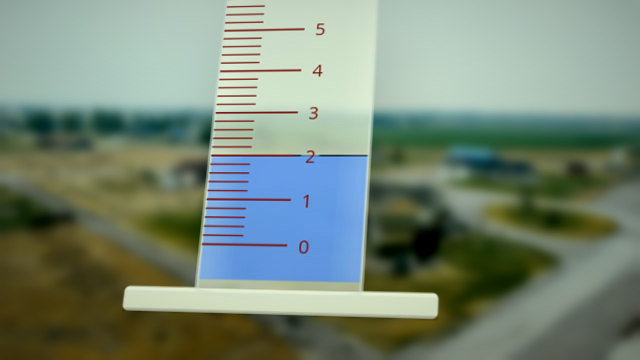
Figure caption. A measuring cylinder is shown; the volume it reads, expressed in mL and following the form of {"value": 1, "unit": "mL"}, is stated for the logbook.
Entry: {"value": 2, "unit": "mL"}
